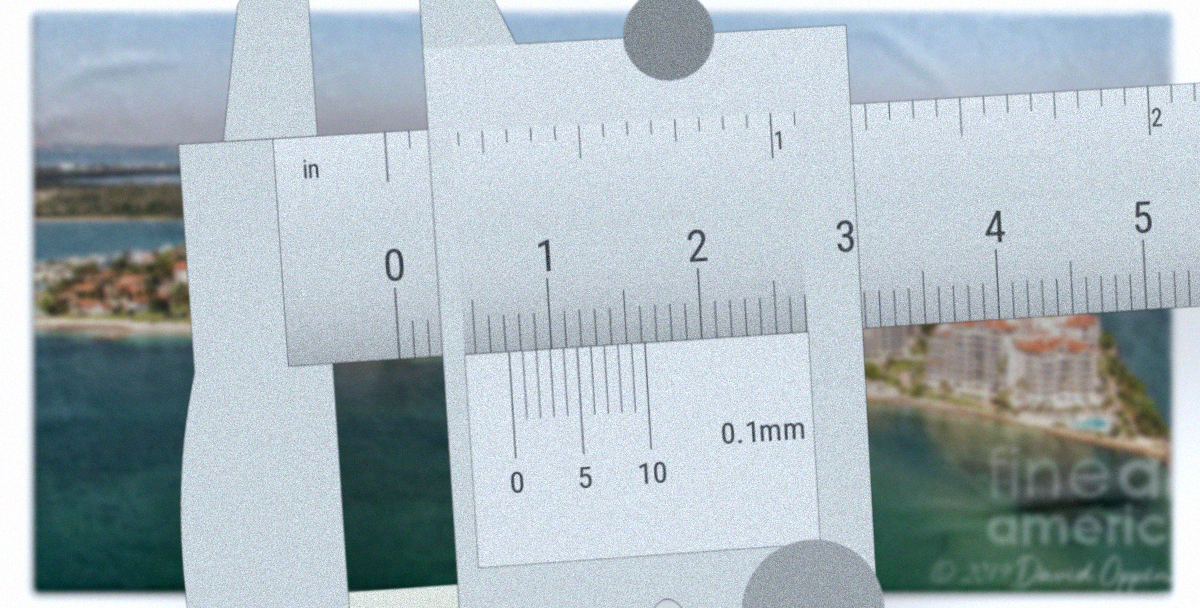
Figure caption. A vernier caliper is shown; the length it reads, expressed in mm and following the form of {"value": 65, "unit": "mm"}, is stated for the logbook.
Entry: {"value": 7.2, "unit": "mm"}
